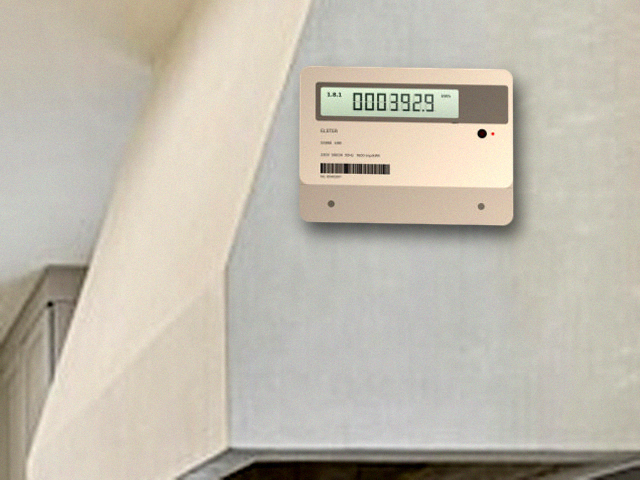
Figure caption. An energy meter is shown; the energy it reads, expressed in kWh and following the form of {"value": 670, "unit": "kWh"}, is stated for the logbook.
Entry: {"value": 392.9, "unit": "kWh"}
